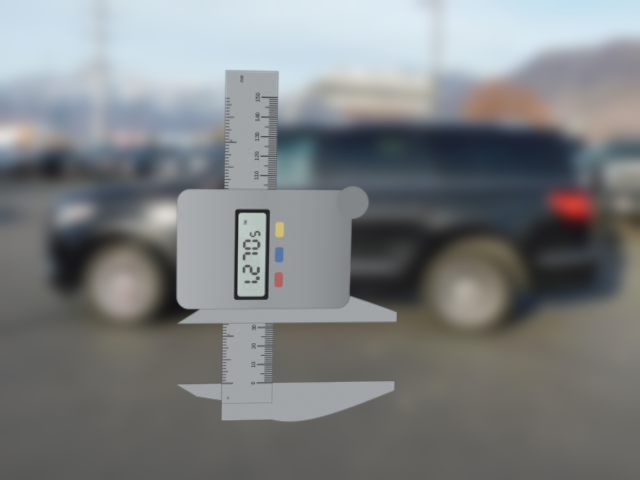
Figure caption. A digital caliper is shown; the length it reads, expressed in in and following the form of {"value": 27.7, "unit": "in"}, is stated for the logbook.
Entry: {"value": 1.2705, "unit": "in"}
